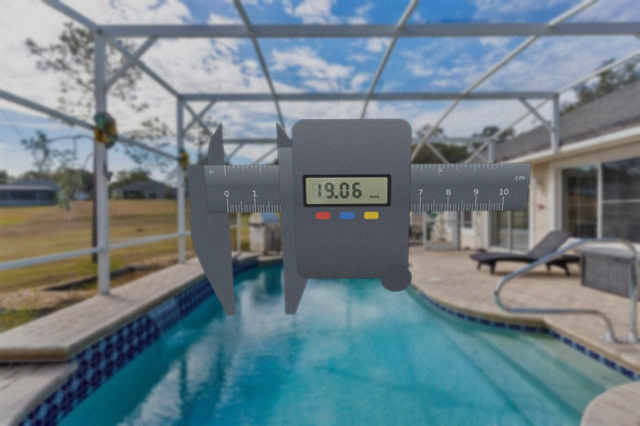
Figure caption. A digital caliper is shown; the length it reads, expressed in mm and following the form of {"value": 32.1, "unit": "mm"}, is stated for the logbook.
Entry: {"value": 19.06, "unit": "mm"}
